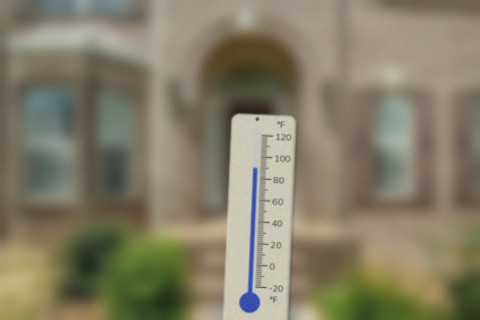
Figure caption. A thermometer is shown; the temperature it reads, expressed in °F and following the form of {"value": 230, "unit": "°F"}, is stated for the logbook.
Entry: {"value": 90, "unit": "°F"}
